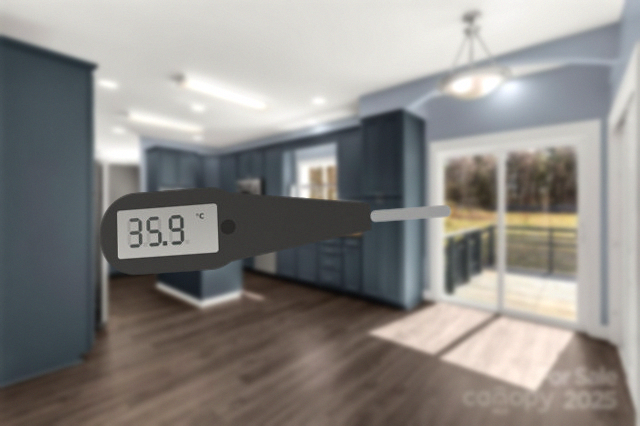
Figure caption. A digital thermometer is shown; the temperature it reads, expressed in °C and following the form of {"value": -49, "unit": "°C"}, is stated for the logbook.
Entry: {"value": 35.9, "unit": "°C"}
